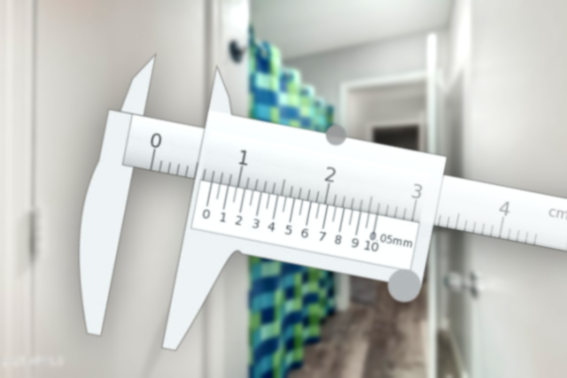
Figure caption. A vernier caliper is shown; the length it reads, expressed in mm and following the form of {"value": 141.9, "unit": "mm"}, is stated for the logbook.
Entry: {"value": 7.0, "unit": "mm"}
